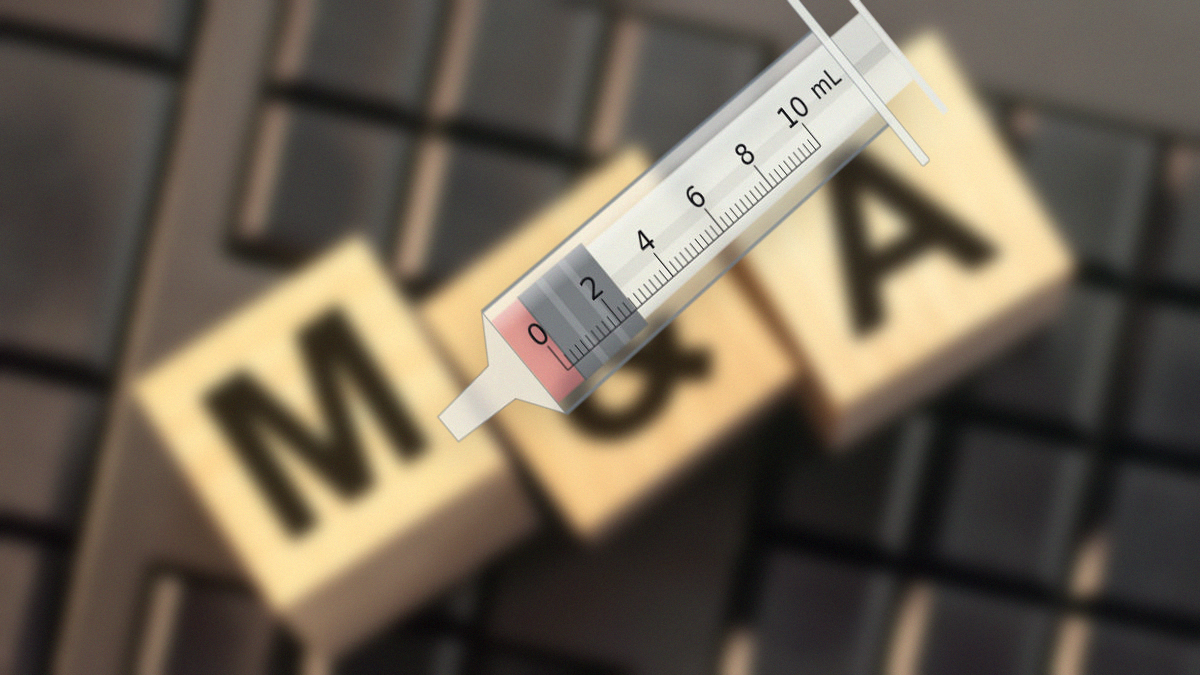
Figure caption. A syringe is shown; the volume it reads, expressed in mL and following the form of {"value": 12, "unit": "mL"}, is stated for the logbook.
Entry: {"value": 0.2, "unit": "mL"}
